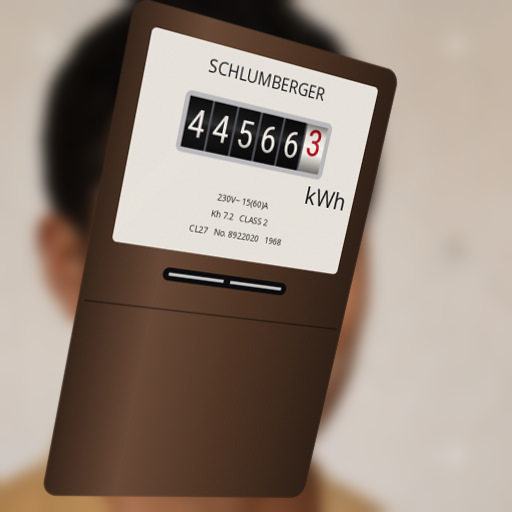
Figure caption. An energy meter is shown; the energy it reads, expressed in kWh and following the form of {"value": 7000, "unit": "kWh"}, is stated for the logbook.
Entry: {"value": 44566.3, "unit": "kWh"}
